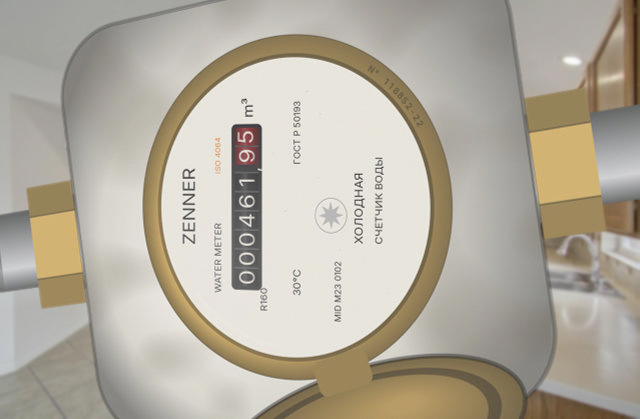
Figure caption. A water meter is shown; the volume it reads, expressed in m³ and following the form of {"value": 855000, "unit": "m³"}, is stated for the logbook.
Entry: {"value": 461.95, "unit": "m³"}
